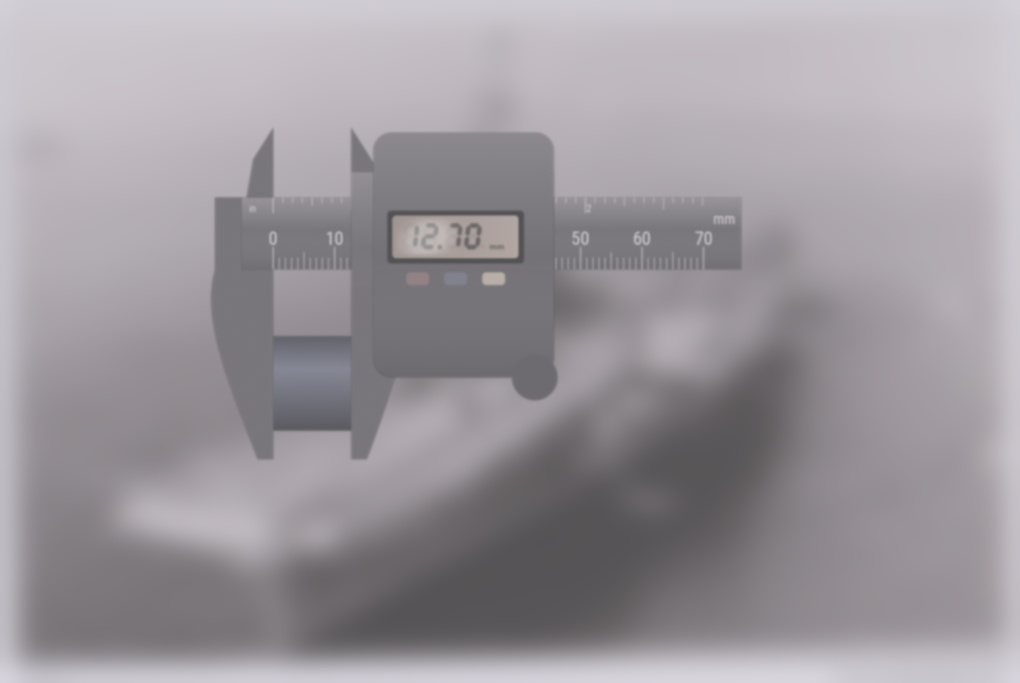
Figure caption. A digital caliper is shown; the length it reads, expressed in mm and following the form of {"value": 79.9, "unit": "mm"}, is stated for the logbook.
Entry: {"value": 12.70, "unit": "mm"}
